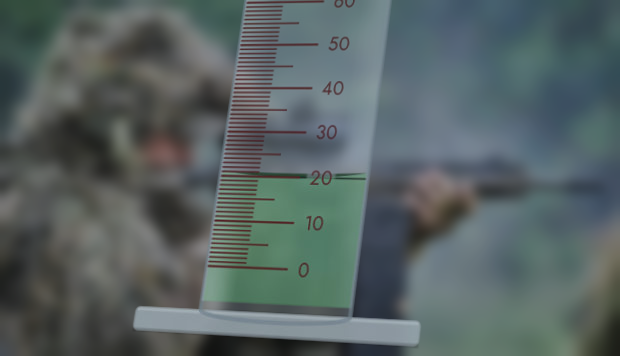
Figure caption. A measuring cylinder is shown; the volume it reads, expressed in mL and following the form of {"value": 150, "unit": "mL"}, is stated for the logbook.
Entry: {"value": 20, "unit": "mL"}
